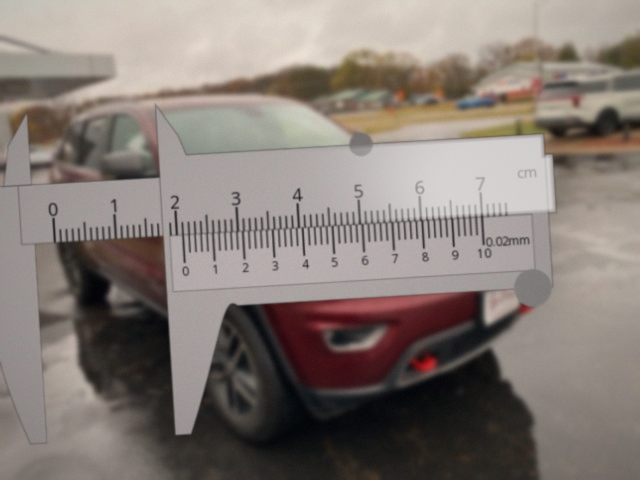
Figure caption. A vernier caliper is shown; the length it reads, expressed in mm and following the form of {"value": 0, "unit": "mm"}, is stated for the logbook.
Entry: {"value": 21.0, "unit": "mm"}
